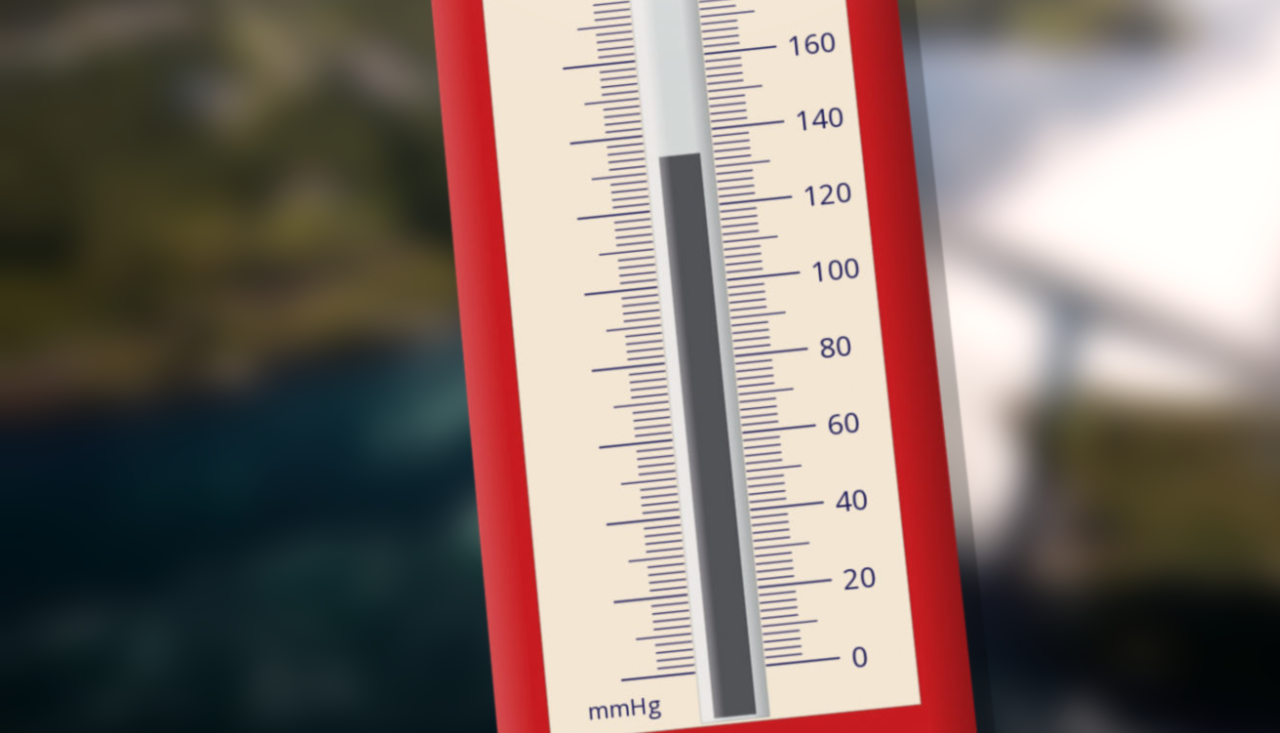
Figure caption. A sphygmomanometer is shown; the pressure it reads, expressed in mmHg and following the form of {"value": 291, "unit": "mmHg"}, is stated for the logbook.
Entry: {"value": 134, "unit": "mmHg"}
